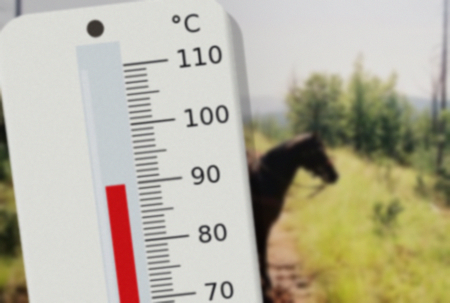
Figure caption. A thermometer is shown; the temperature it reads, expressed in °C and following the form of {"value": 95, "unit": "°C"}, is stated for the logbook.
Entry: {"value": 90, "unit": "°C"}
